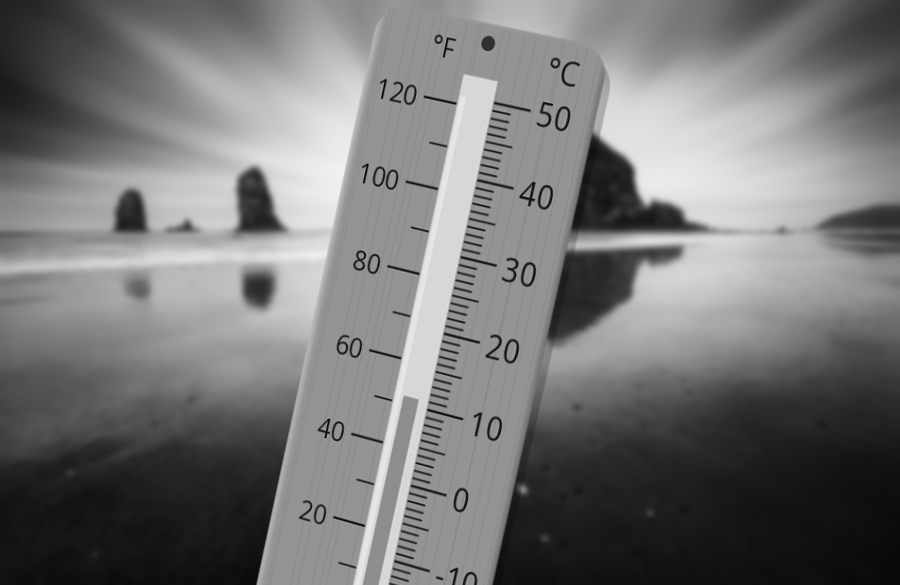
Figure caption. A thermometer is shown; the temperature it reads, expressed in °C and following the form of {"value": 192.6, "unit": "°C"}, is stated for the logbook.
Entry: {"value": 11, "unit": "°C"}
